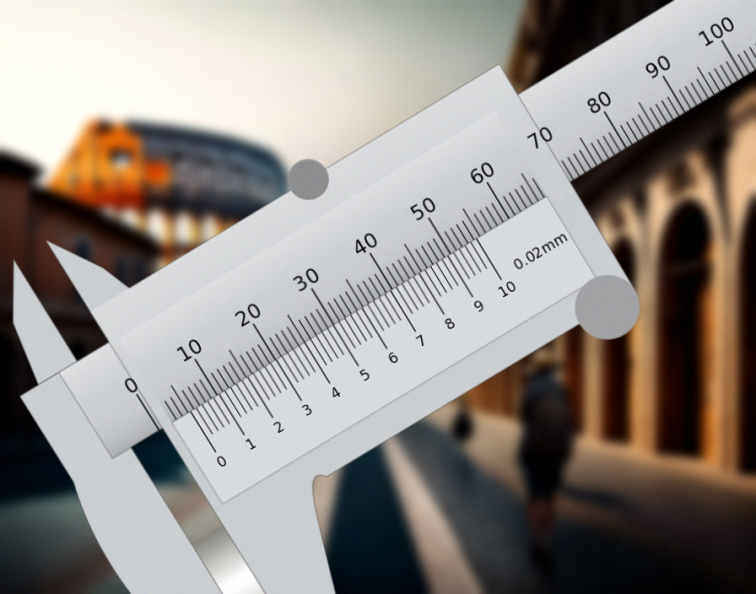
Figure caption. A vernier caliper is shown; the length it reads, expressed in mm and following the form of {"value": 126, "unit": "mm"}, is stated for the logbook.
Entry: {"value": 5.4, "unit": "mm"}
